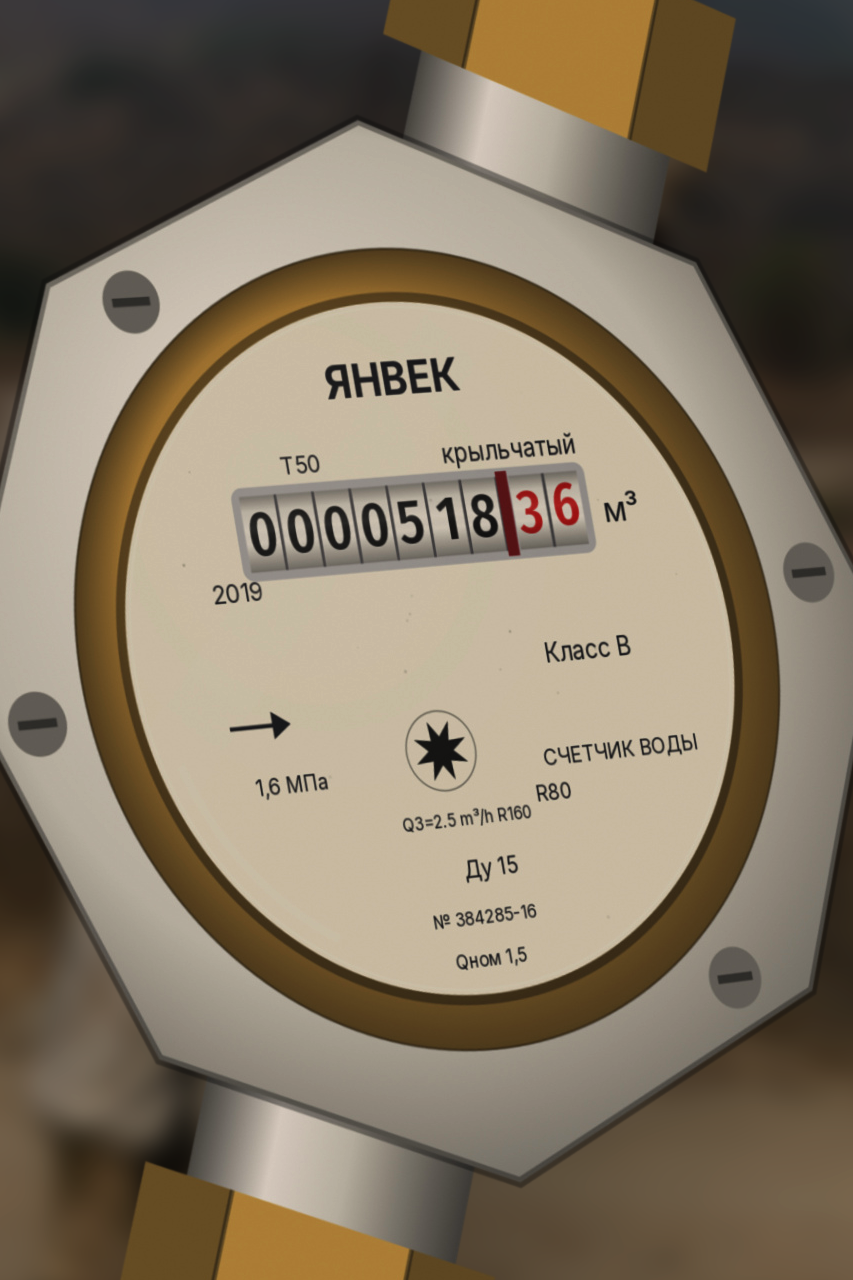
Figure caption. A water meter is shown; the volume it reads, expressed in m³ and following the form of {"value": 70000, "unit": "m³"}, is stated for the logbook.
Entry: {"value": 518.36, "unit": "m³"}
